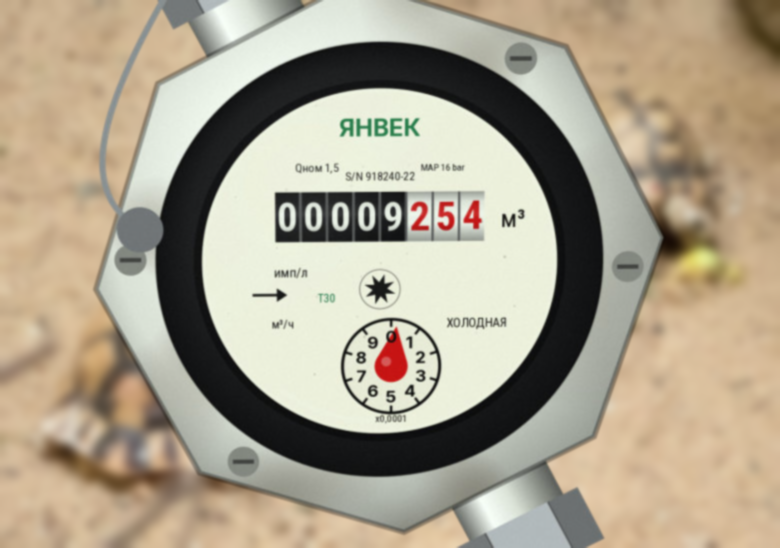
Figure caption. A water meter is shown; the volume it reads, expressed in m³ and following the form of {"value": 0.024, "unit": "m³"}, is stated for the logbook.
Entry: {"value": 9.2540, "unit": "m³"}
